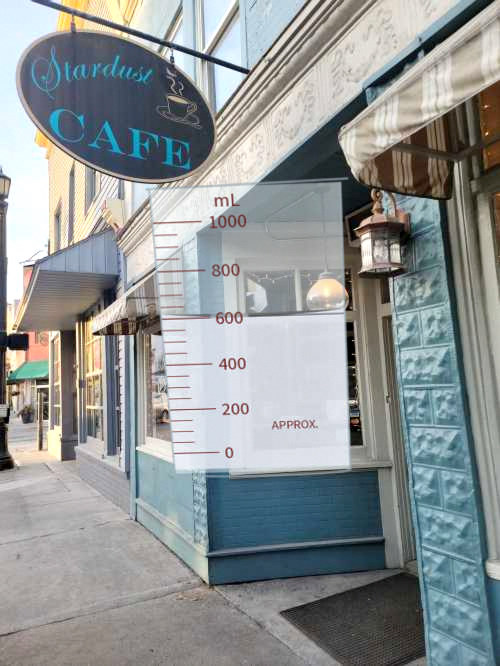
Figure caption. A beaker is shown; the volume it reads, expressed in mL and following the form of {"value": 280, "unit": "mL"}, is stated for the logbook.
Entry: {"value": 600, "unit": "mL"}
